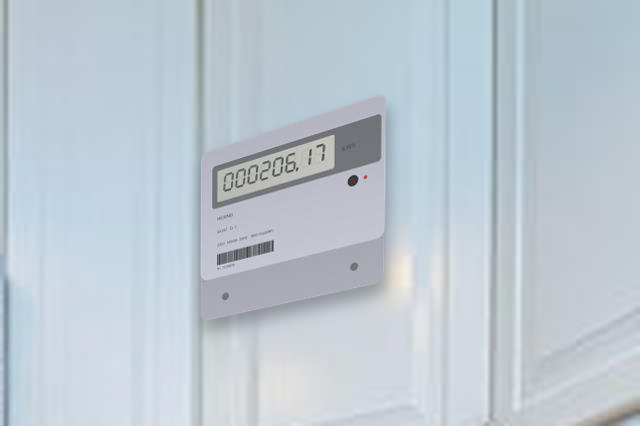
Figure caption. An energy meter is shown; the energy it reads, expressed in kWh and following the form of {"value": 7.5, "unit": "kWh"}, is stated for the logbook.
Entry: {"value": 206.17, "unit": "kWh"}
